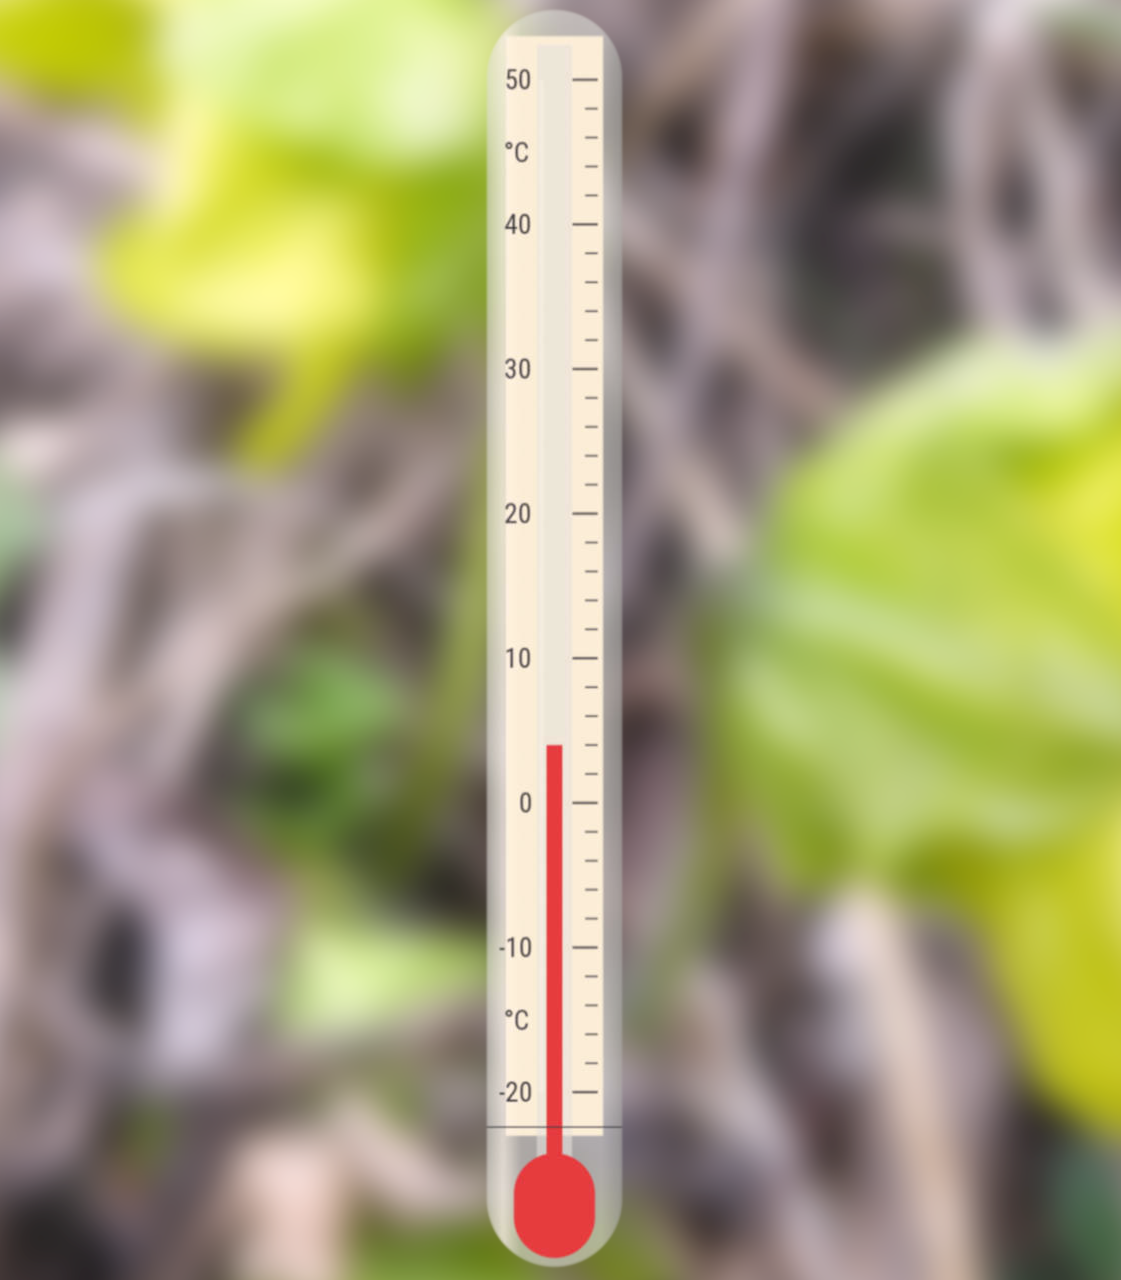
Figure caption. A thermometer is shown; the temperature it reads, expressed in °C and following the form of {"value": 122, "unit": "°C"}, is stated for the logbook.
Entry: {"value": 4, "unit": "°C"}
